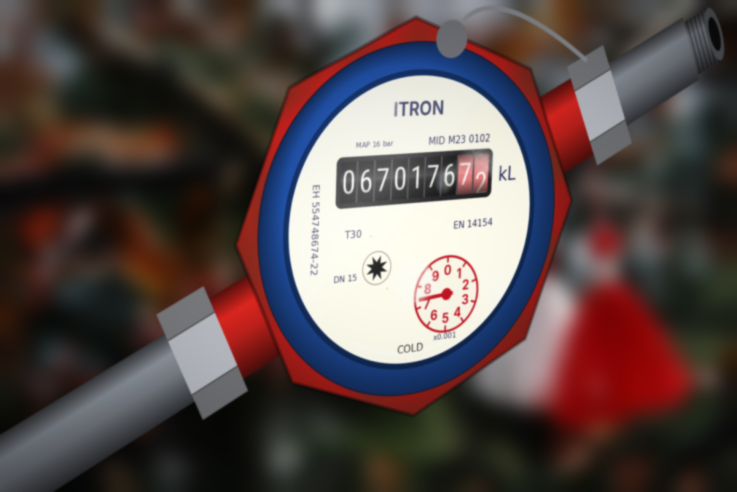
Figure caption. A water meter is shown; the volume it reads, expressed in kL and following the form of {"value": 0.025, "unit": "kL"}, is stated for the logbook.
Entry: {"value": 670176.717, "unit": "kL"}
